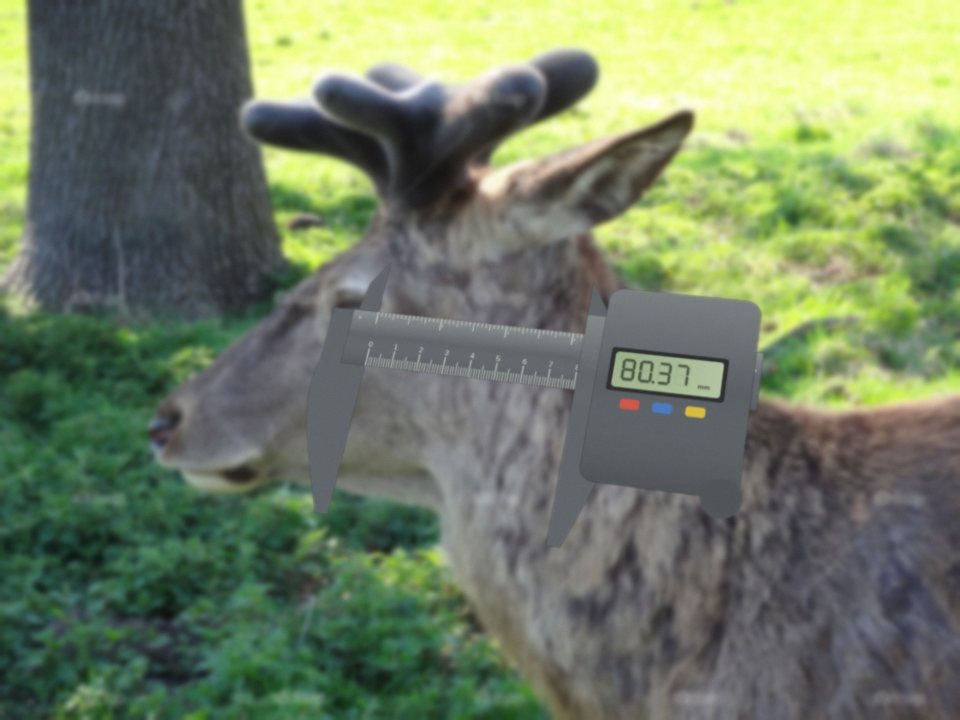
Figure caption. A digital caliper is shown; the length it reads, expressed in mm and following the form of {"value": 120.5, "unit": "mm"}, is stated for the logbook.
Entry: {"value": 80.37, "unit": "mm"}
